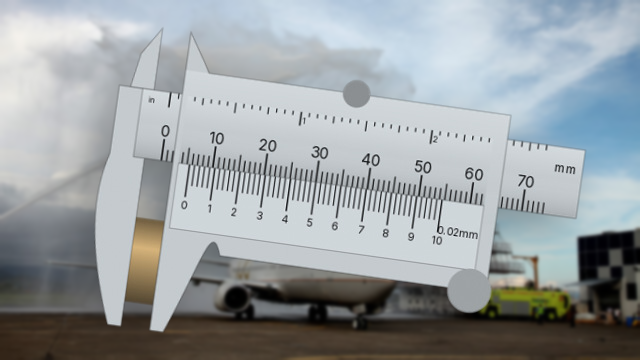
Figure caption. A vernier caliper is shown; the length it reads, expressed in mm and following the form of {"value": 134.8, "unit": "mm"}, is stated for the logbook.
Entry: {"value": 5.5, "unit": "mm"}
